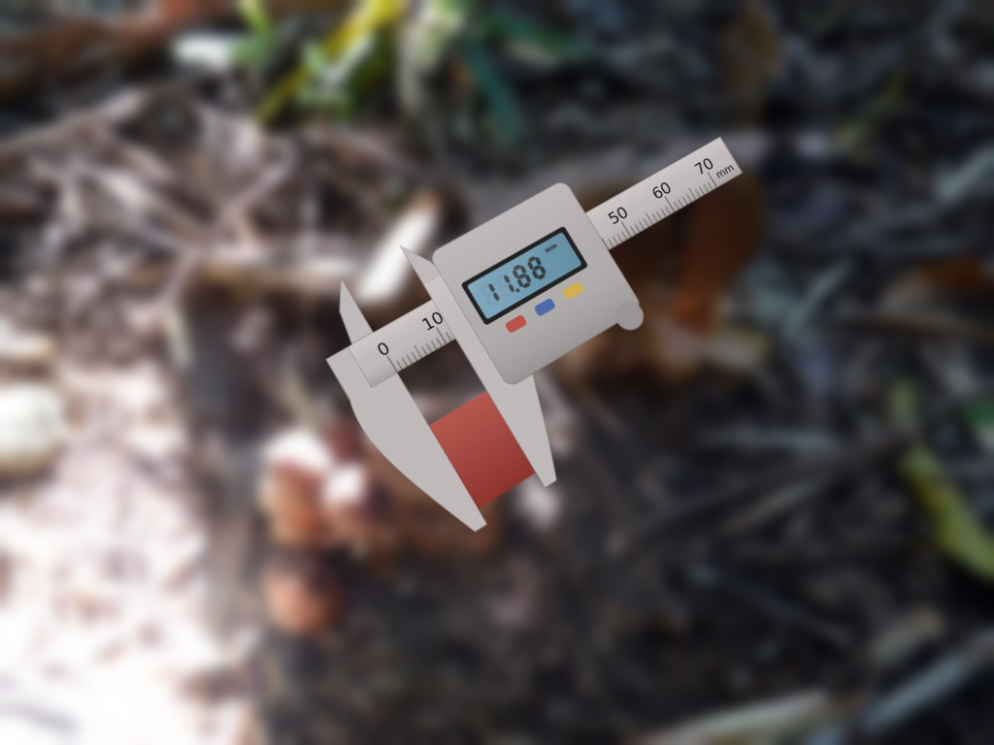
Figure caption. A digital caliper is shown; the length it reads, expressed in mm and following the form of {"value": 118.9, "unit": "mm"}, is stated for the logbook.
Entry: {"value": 11.88, "unit": "mm"}
